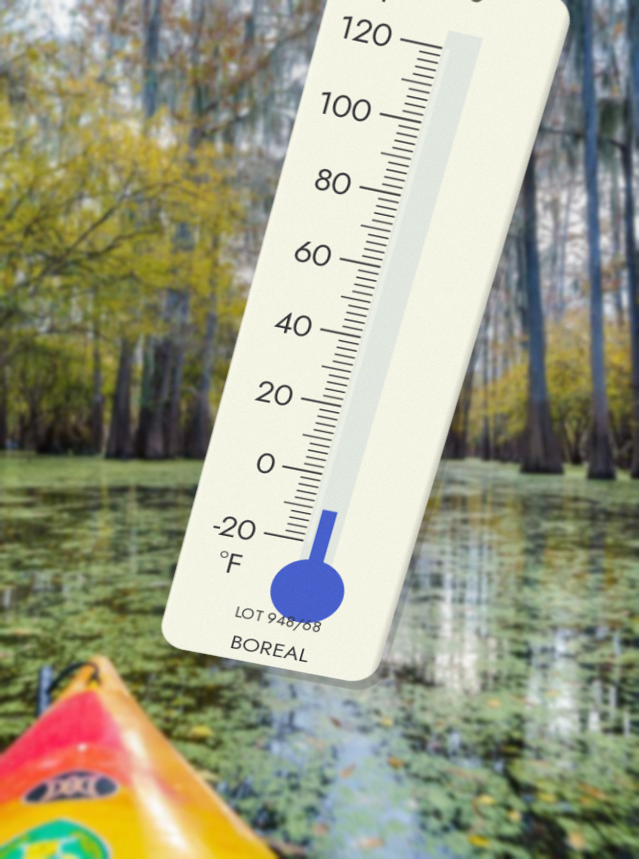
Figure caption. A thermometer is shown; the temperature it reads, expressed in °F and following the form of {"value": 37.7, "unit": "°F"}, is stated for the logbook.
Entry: {"value": -10, "unit": "°F"}
